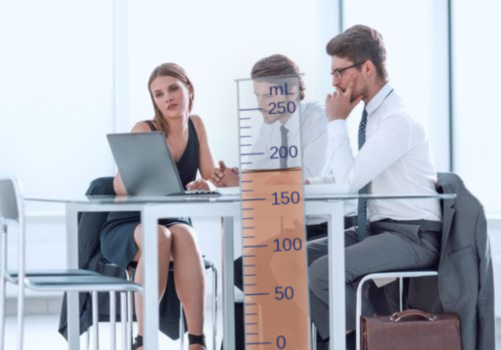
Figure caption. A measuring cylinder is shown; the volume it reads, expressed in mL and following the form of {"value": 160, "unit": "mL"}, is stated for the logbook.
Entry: {"value": 180, "unit": "mL"}
